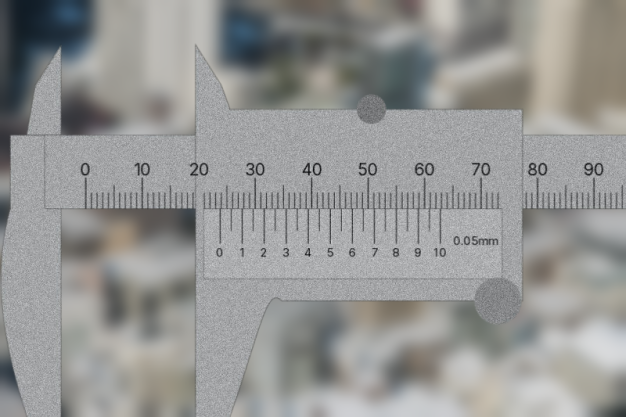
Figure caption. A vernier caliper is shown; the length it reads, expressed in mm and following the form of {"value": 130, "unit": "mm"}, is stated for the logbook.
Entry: {"value": 23.8, "unit": "mm"}
